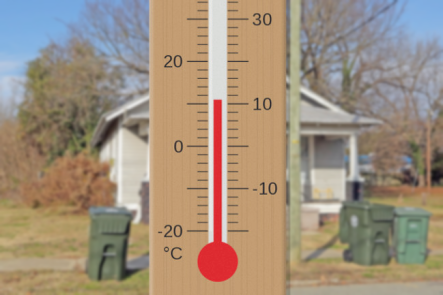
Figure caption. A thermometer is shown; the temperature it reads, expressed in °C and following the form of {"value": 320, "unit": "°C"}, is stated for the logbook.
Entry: {"value": 11, "unit": "°C"}
